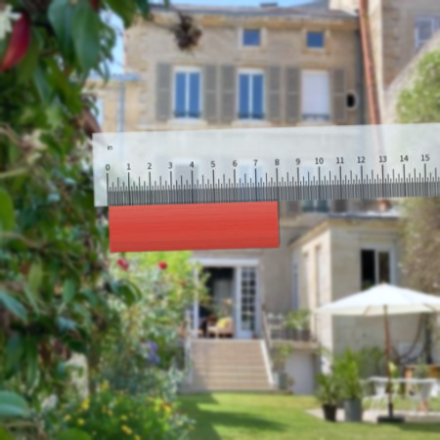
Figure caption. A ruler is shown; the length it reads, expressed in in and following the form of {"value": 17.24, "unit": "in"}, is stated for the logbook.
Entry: {"value": 8, "unit": "in"}
